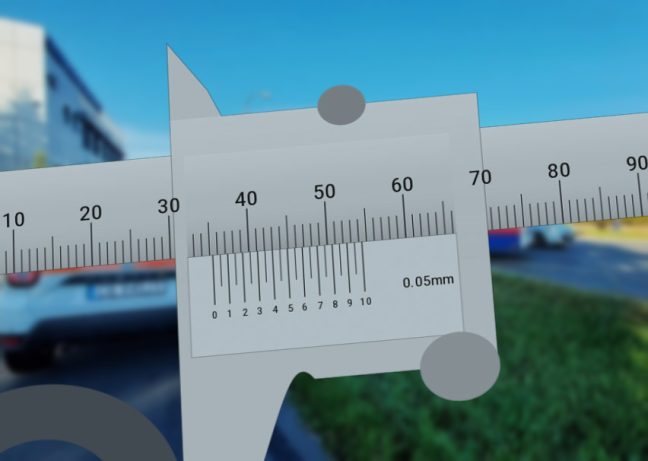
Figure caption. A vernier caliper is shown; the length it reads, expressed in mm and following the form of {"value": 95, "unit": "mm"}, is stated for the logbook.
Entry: {"value": 35.4, "unit": "mm"}
